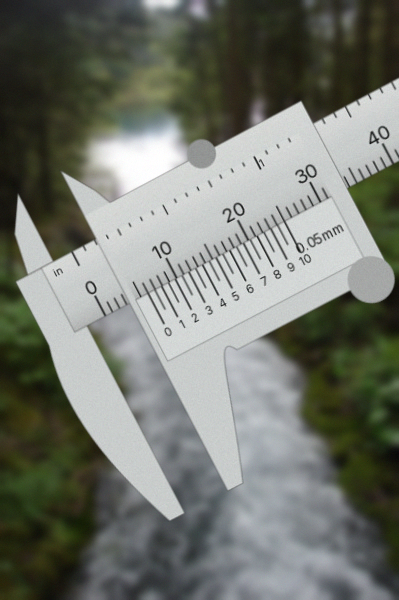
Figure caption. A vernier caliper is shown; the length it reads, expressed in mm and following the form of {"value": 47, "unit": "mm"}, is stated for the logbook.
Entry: {"value": 6.0, "unit": "mm"}
